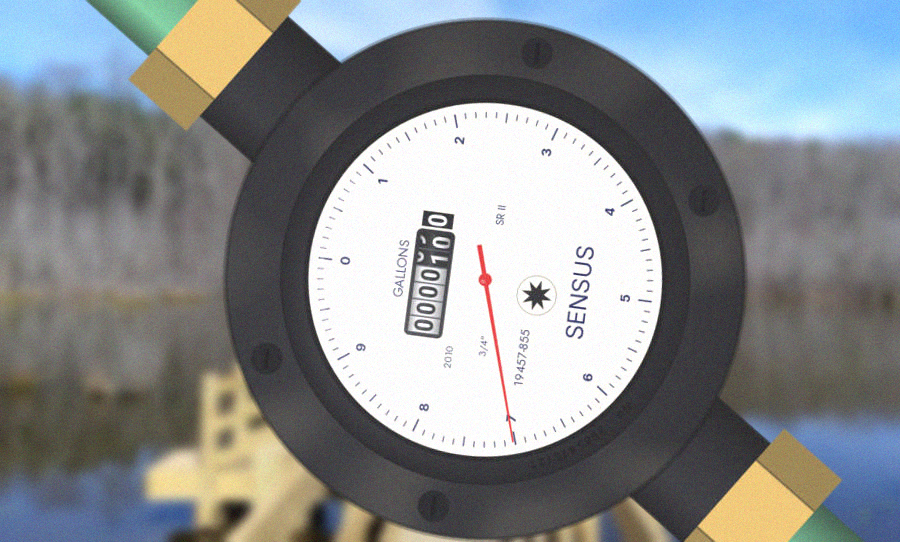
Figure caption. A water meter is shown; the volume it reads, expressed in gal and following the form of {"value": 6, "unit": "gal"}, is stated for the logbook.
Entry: {"value": 97.0, "unit": "gal"}
